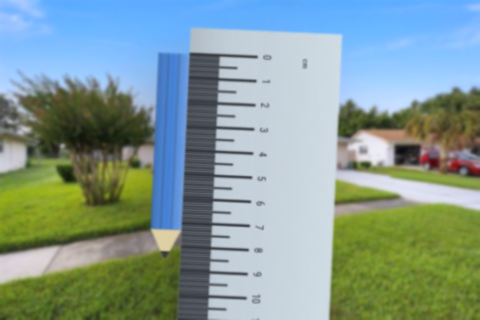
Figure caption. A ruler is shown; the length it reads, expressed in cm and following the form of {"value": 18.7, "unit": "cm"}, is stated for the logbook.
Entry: {"value": 8.5, "unit": "cm"}
